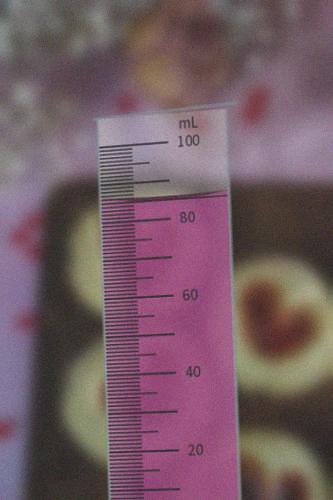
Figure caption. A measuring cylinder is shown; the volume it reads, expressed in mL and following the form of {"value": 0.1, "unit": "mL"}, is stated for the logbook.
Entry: {"value": 85, "unit": "mL"}
